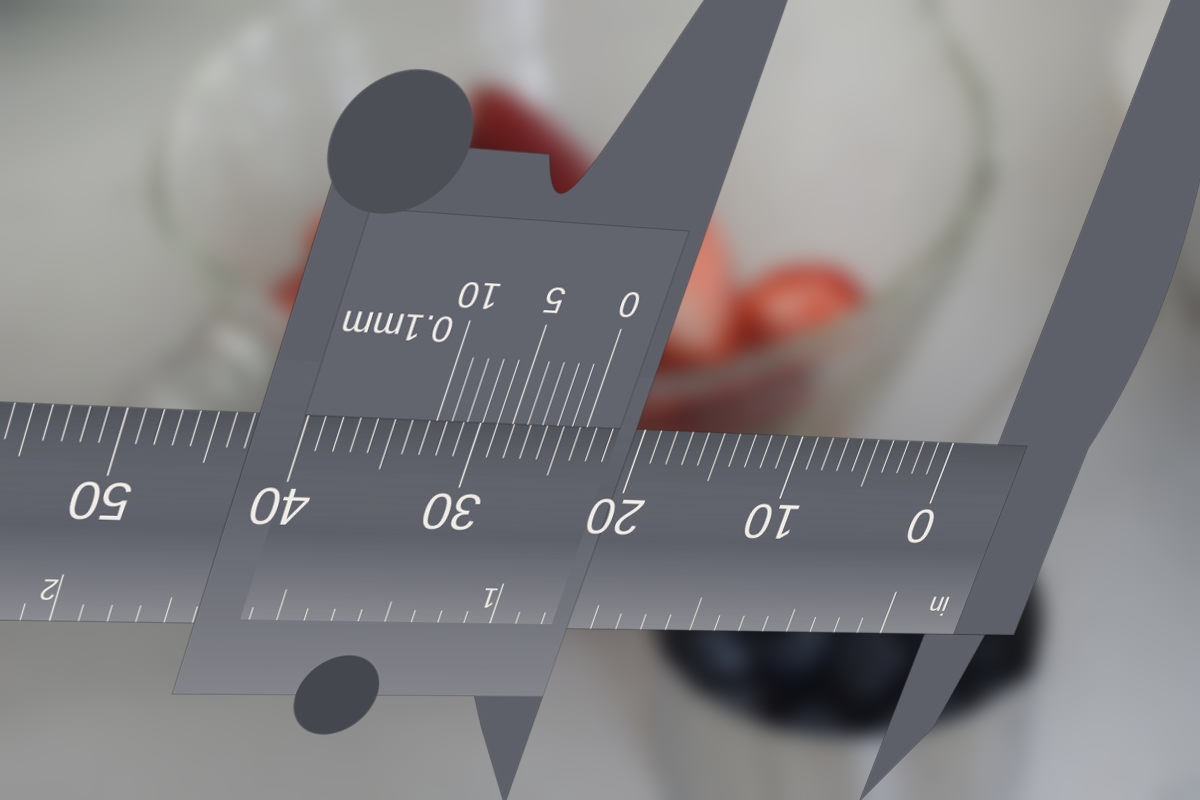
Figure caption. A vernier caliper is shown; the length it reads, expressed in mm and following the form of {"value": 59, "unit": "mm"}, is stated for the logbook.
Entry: {"value": 23.6, "unit": "mm"}
